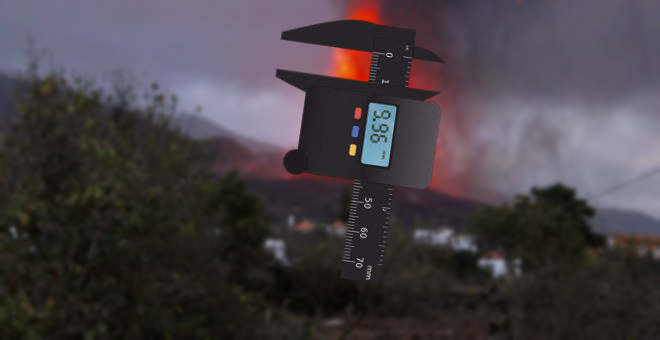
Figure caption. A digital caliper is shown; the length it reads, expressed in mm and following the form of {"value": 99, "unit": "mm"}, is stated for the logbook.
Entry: {"value": 9.96, "unit": "mm"}
